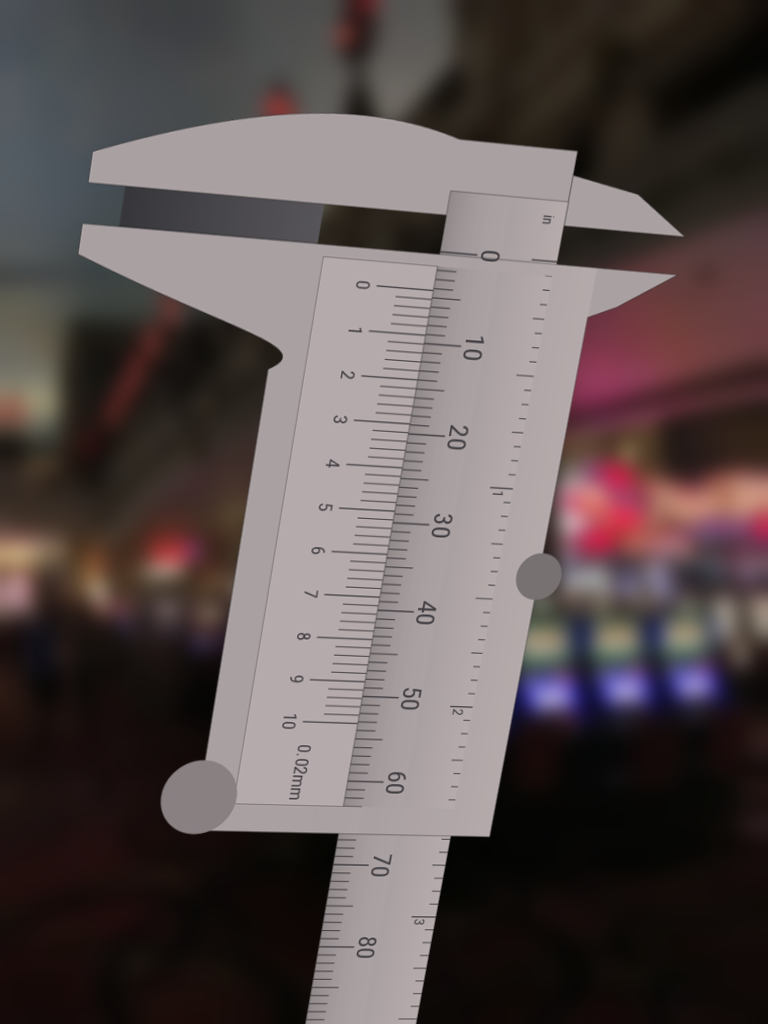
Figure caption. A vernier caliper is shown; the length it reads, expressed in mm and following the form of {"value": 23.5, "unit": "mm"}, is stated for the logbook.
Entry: {"value": 4.2, "unit": "mm"}
